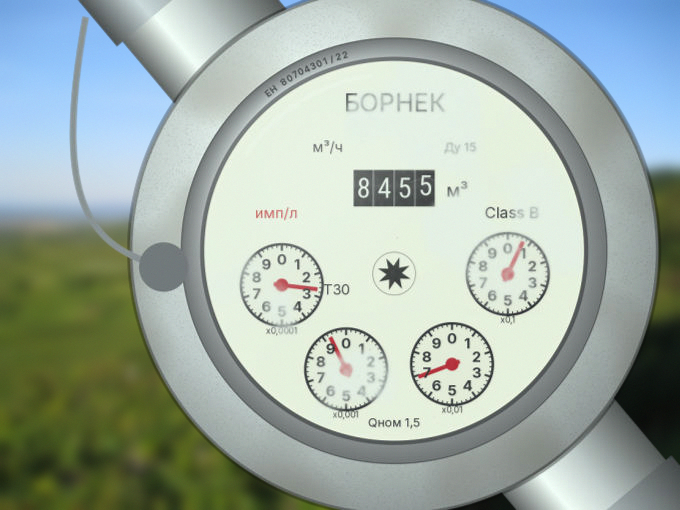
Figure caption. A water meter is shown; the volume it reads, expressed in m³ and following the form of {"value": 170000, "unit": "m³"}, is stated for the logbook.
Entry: {"value": 8455.0692, "unit": "m³"}
